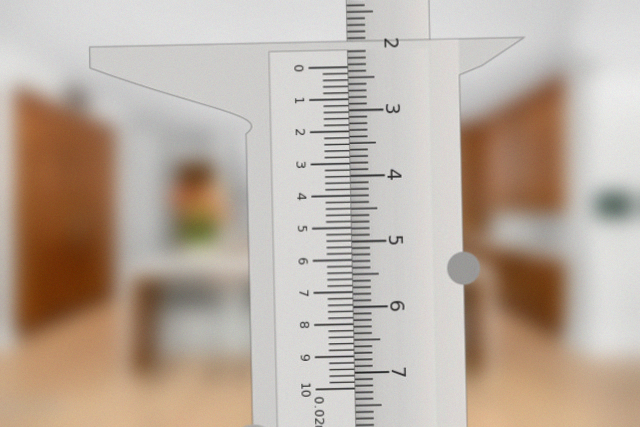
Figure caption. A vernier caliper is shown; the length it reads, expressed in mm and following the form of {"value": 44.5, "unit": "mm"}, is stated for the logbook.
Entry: {"value": 23.4, "unit": "mm"}
